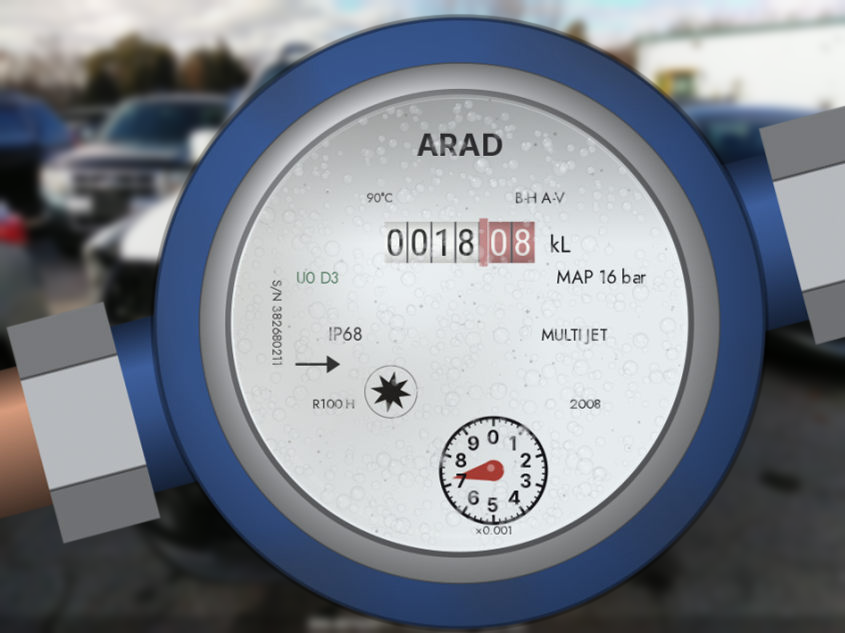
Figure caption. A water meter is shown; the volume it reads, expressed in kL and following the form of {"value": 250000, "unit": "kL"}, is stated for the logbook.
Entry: {"value": 18.087, "unit": "kL"}
